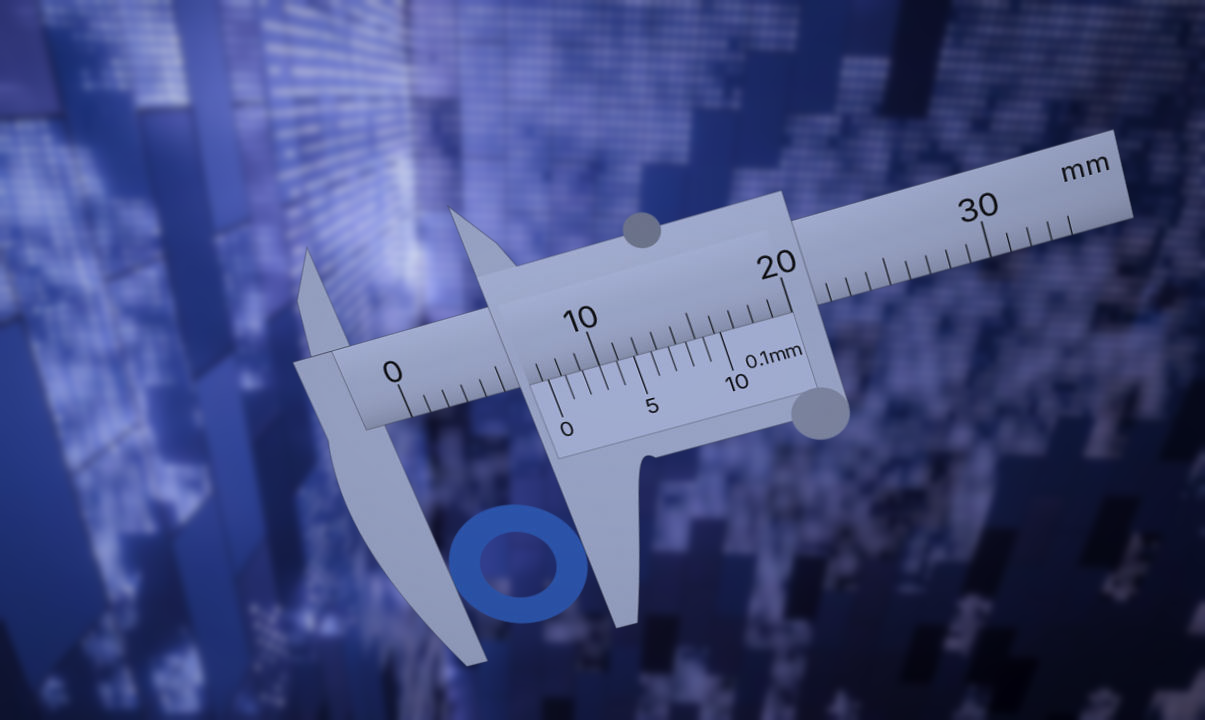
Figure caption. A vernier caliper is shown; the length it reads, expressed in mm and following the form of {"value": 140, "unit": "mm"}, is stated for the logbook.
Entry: {"value": 7.3, "unit": "mm"}
